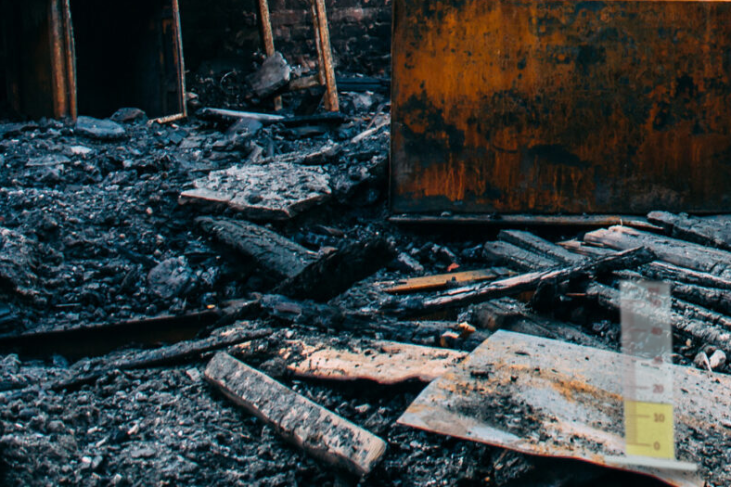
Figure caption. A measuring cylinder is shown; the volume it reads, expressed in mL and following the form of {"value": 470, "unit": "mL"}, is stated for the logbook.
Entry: {"value": 15, "unit": "mL"}
